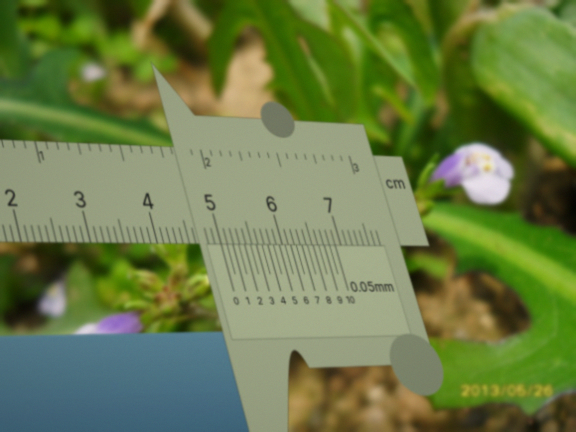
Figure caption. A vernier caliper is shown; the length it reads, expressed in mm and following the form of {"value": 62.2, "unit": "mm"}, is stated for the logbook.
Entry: {"value": 50.0, "unit": "mm"}
